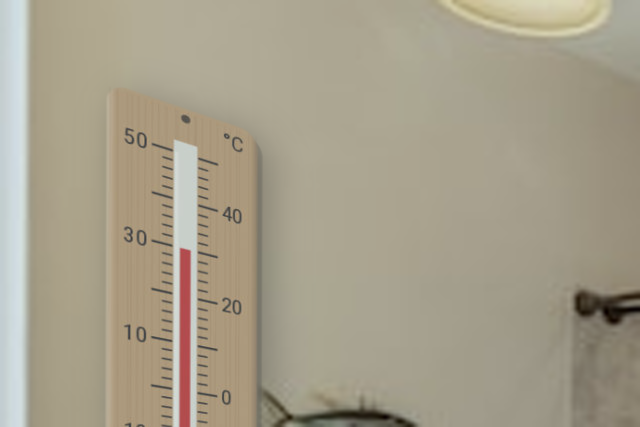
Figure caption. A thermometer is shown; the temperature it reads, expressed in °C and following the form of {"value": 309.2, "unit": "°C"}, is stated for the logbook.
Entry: {"value": 30, "unit": "°C"}
